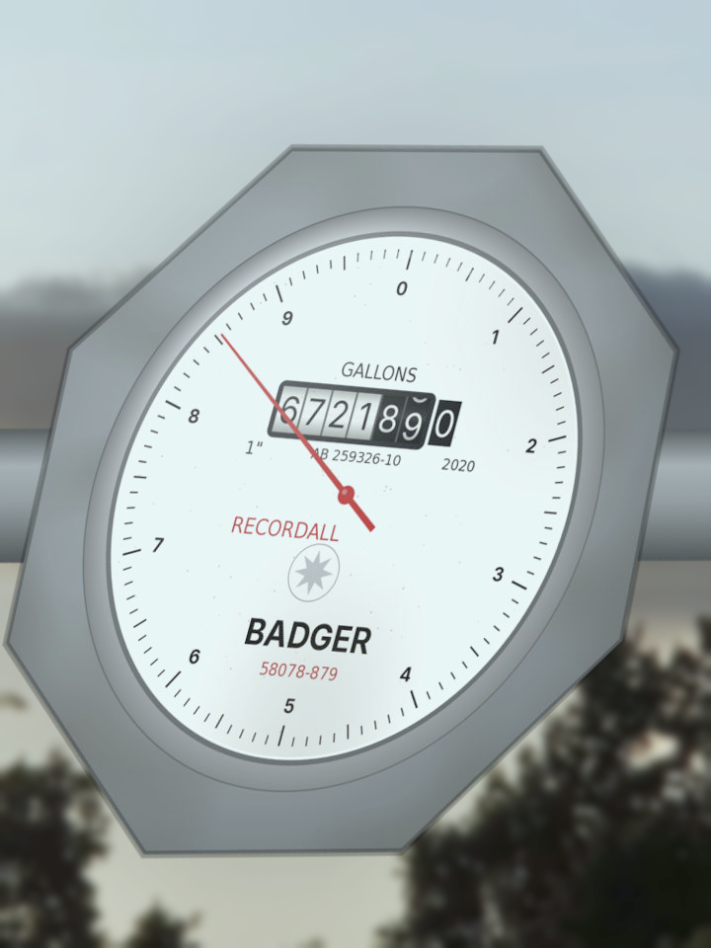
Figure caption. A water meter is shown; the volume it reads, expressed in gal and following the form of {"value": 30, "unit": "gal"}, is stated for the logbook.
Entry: {"value": 6721888.5, "unit": "gal"}
